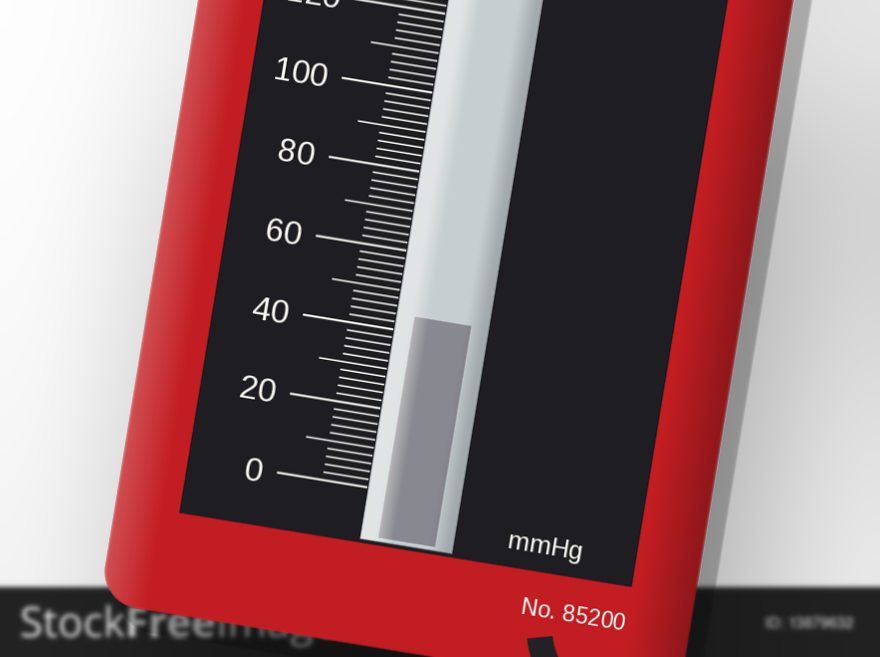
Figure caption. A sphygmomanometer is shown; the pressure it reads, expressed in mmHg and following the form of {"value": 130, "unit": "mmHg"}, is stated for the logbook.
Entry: {"value": 44, "unit": "mmHg"}
